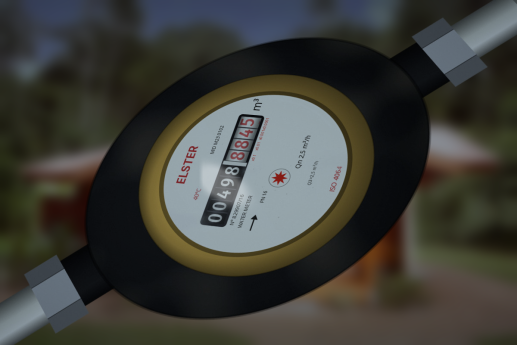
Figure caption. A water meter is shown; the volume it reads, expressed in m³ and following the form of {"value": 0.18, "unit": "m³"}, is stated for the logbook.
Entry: {"value": 498.8845, "unit": "m³"}
